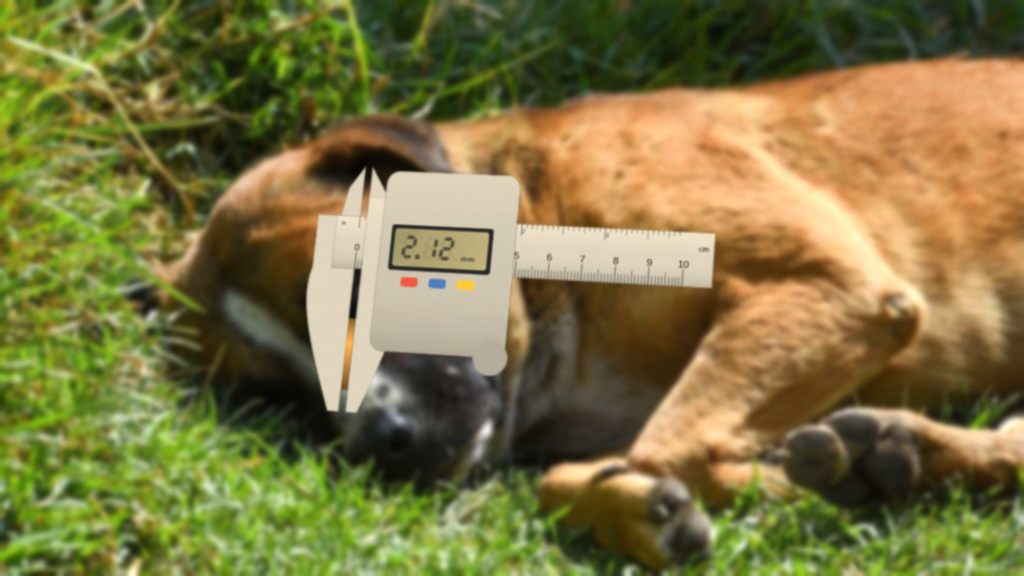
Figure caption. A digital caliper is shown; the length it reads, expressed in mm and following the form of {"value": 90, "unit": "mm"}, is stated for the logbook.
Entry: {"value": 2.12, "unit": "mm"}
